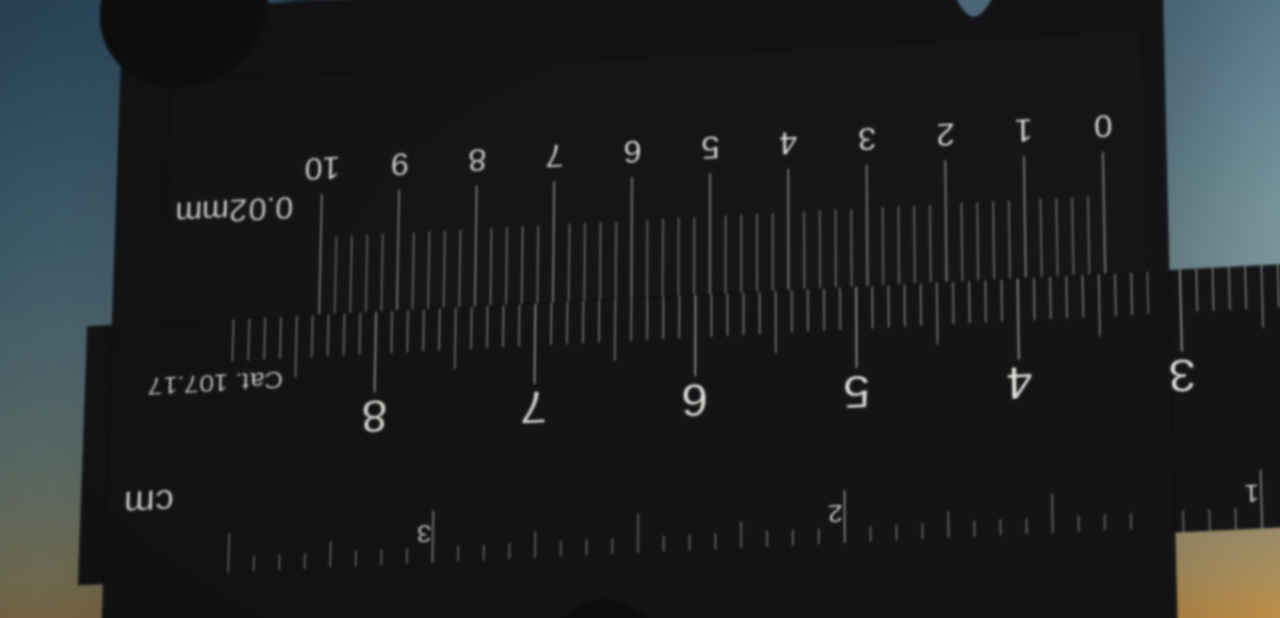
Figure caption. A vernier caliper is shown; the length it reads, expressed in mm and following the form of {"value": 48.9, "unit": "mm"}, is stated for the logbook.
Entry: {"value": 34.6, "unit": "mm"}
